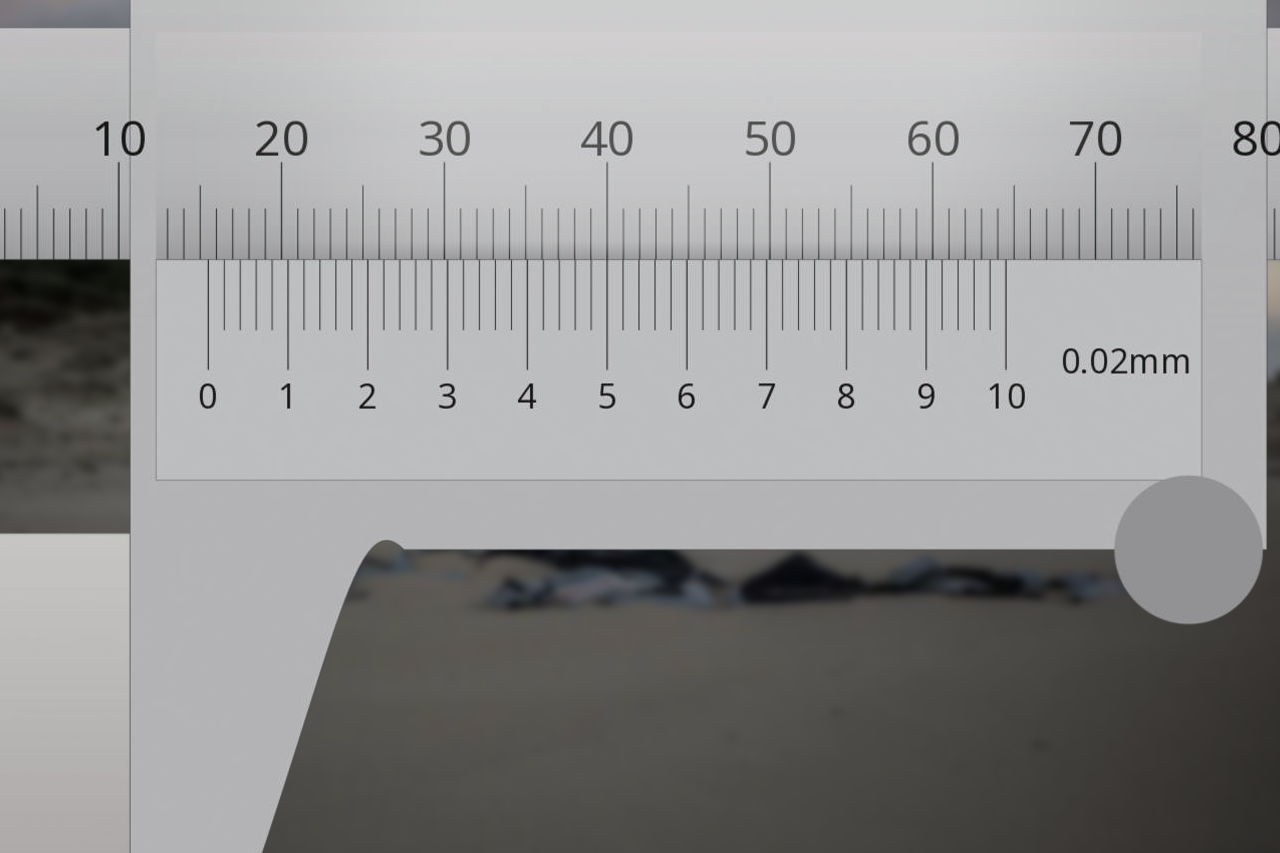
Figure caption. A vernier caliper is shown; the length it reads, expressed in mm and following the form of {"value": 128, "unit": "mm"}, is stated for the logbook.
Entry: {"value": 15.5, "unit": "mm"}
